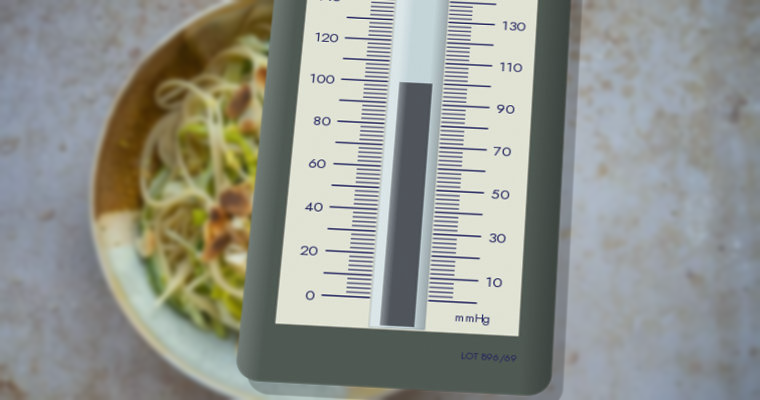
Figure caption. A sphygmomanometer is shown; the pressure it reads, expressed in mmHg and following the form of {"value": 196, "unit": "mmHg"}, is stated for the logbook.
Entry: {"value": 100, "unit": "mmHg"}
